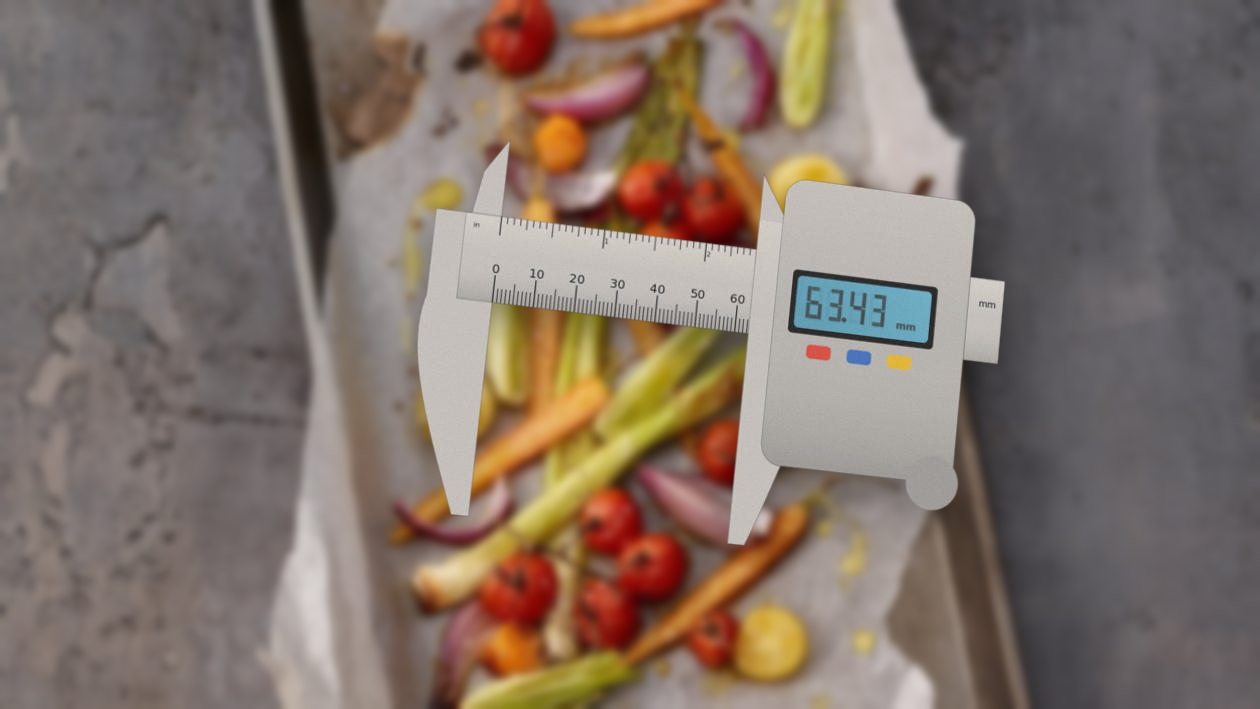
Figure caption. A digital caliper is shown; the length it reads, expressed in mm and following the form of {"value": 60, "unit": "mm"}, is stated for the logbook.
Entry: {"value": 63.43, "unit": "mm"}
